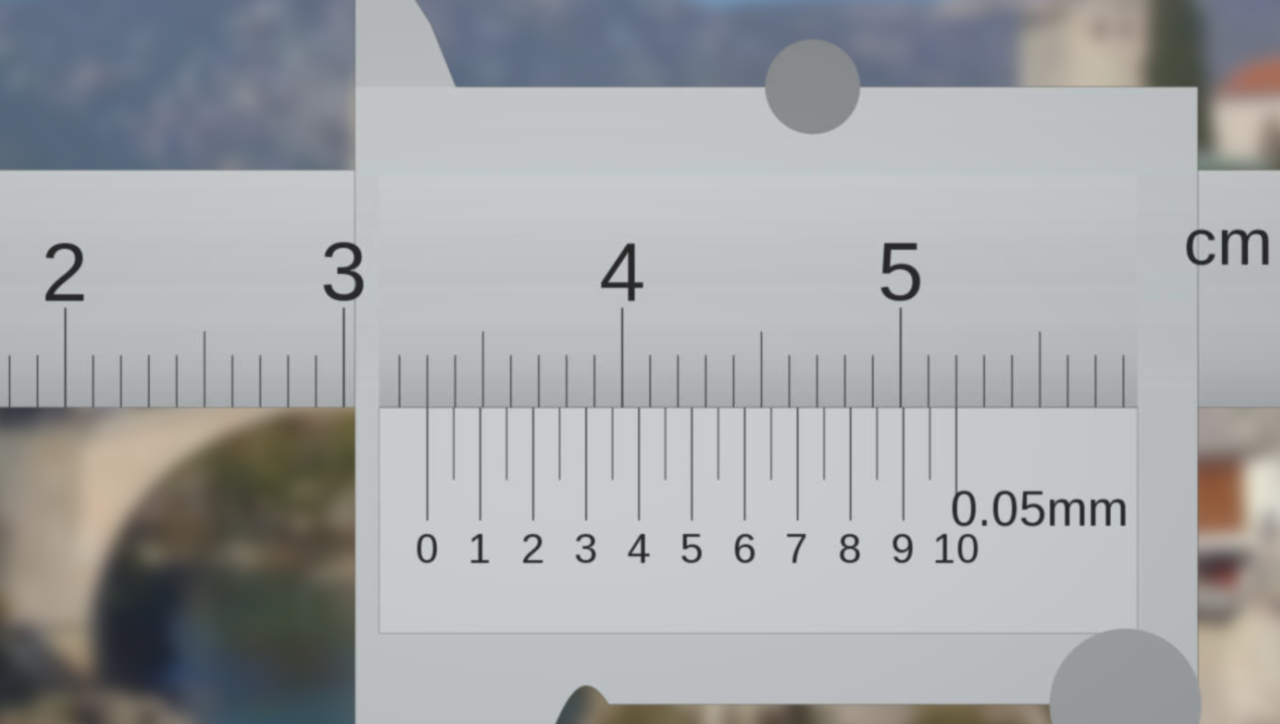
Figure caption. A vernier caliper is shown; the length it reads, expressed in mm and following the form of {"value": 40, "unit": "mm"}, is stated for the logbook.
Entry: {"value": 33.0, "unit": "mm"}
